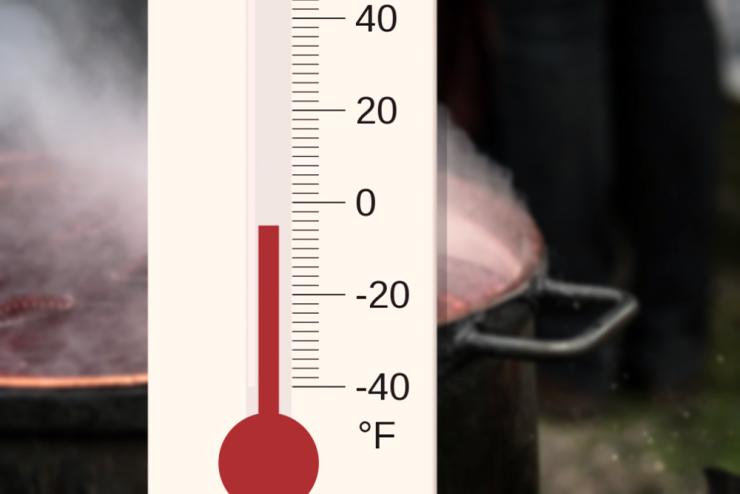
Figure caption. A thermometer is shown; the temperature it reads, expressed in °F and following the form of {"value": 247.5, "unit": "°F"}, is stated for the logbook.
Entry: {"value": -5, "unit": "°F"}
